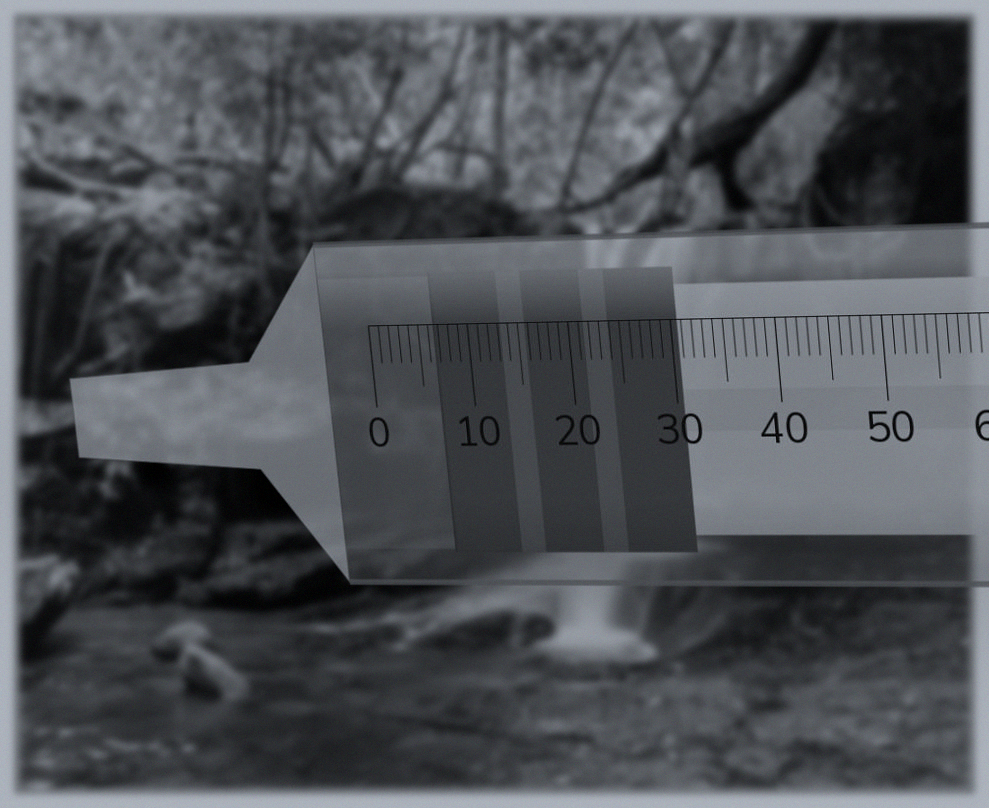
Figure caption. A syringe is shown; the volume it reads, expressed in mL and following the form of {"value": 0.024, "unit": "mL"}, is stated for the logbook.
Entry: {"value": 6.5, "unit": "mL"}
